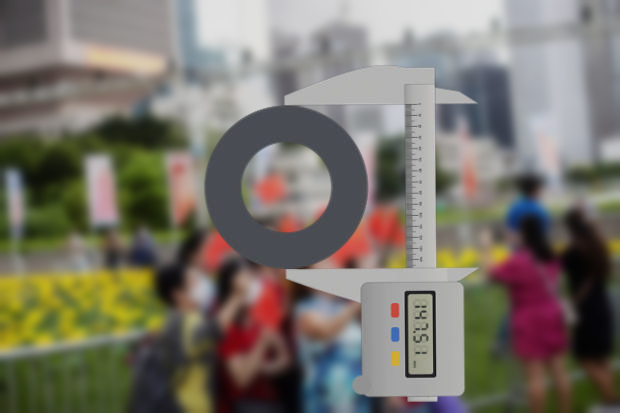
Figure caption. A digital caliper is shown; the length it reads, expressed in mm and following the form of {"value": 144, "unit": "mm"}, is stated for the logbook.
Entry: {"value": 147.51, "unit": "mm"}
